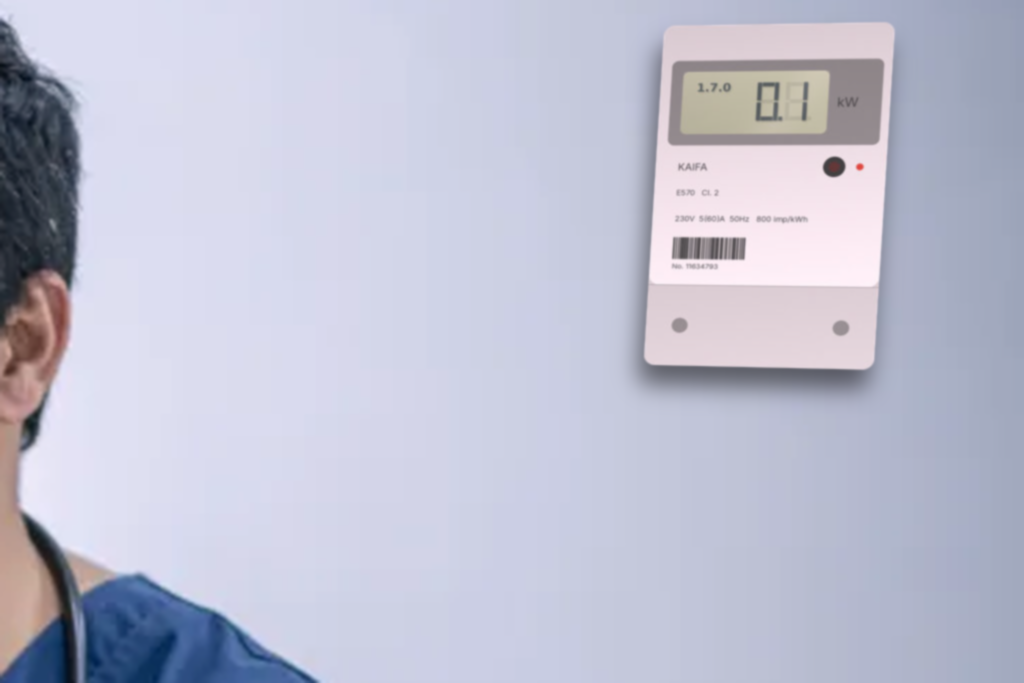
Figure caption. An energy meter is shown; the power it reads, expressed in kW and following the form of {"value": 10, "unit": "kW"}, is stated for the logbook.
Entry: {"value": 0.1, "unit": "kW"}
